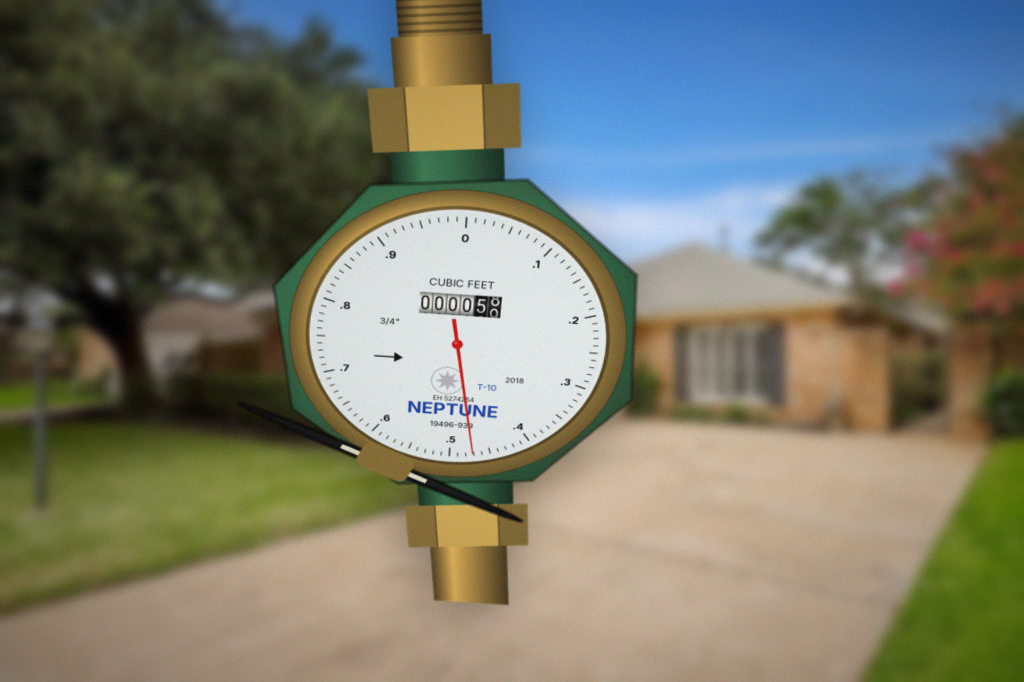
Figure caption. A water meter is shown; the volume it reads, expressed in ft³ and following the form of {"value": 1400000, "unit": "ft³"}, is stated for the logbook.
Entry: {"value": 58.47, "unit": "ft³"}
